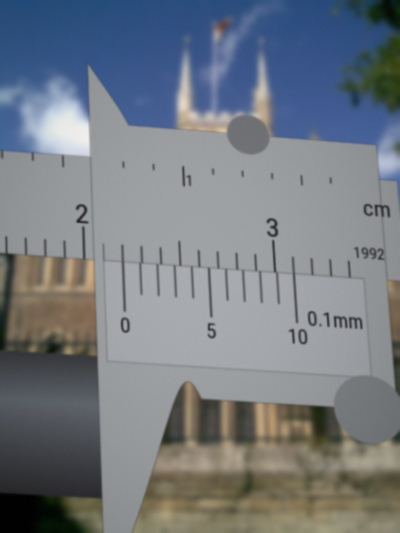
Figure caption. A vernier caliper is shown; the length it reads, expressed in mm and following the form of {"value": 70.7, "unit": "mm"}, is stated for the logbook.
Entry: {"value": 22.0, "unit": "mm"}
